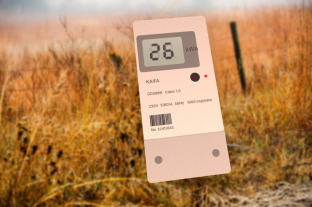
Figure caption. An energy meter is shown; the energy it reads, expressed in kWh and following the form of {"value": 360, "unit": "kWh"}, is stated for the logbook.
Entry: {"value": 26, "unit": "kWh"}
